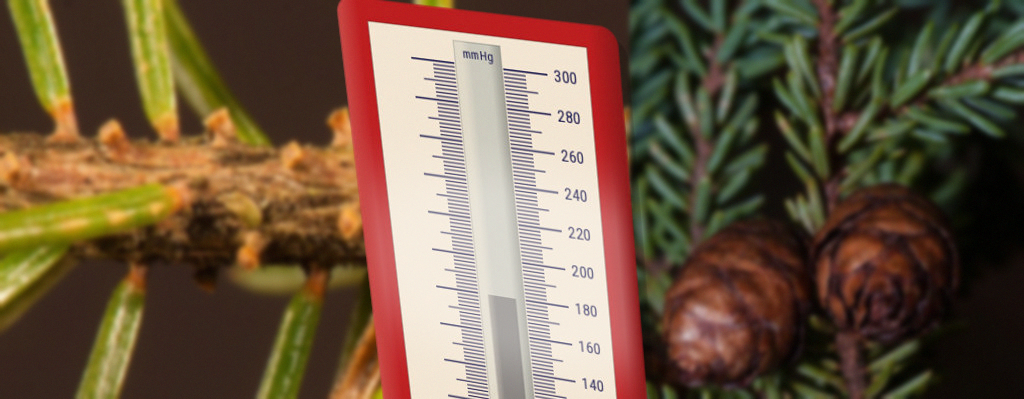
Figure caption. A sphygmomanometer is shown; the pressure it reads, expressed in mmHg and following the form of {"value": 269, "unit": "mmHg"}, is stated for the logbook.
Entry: {"value": 180, "unit": "mmHg"}
